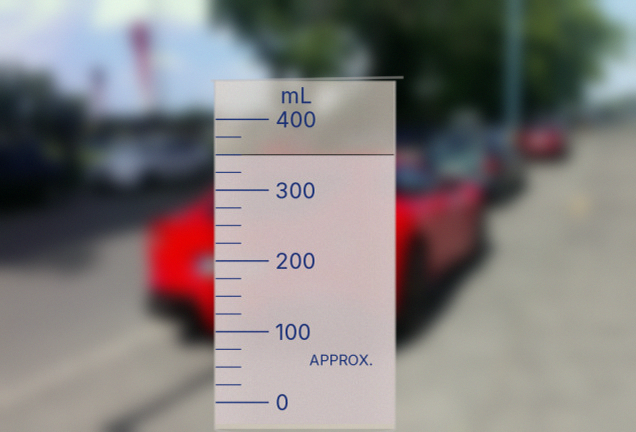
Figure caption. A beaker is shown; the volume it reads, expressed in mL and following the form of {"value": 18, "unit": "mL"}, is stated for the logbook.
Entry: {"value": 350, "unit": "mL"}
